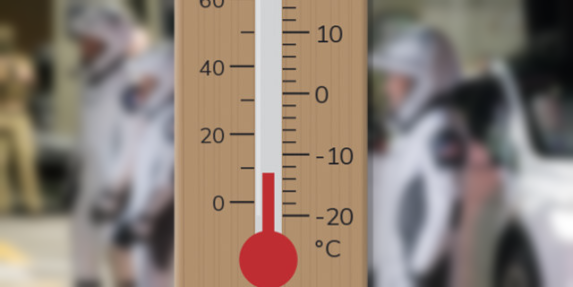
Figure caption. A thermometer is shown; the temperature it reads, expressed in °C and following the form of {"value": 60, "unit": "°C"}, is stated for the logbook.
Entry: {"value": -13, "unit": "°C"}
